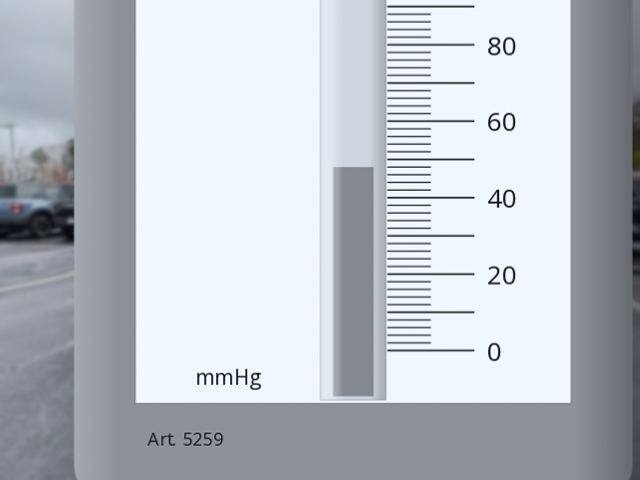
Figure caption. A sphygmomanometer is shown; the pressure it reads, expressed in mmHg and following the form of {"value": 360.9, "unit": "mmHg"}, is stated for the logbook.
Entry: {"value": 48, "unit": "mmHg"}
